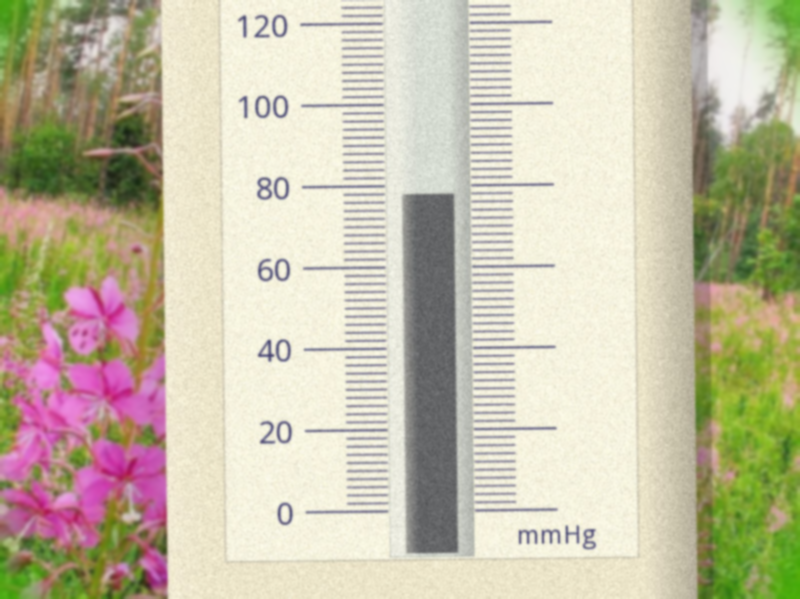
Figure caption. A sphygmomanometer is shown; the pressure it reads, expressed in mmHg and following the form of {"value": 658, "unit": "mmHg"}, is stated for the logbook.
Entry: {"value": 78, "unit": "mmHg"}
